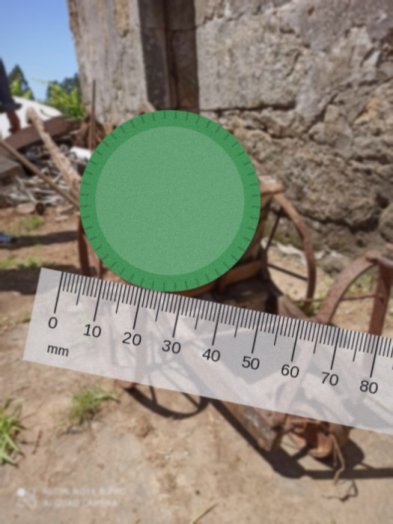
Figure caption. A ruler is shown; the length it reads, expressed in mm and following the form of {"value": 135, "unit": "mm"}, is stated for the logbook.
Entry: {"value": 45, "unit": "mm"}
